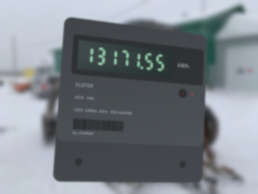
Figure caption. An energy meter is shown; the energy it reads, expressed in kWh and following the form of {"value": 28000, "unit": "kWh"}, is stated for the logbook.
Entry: {"value": 13171.55, "unit": "kWh"}
